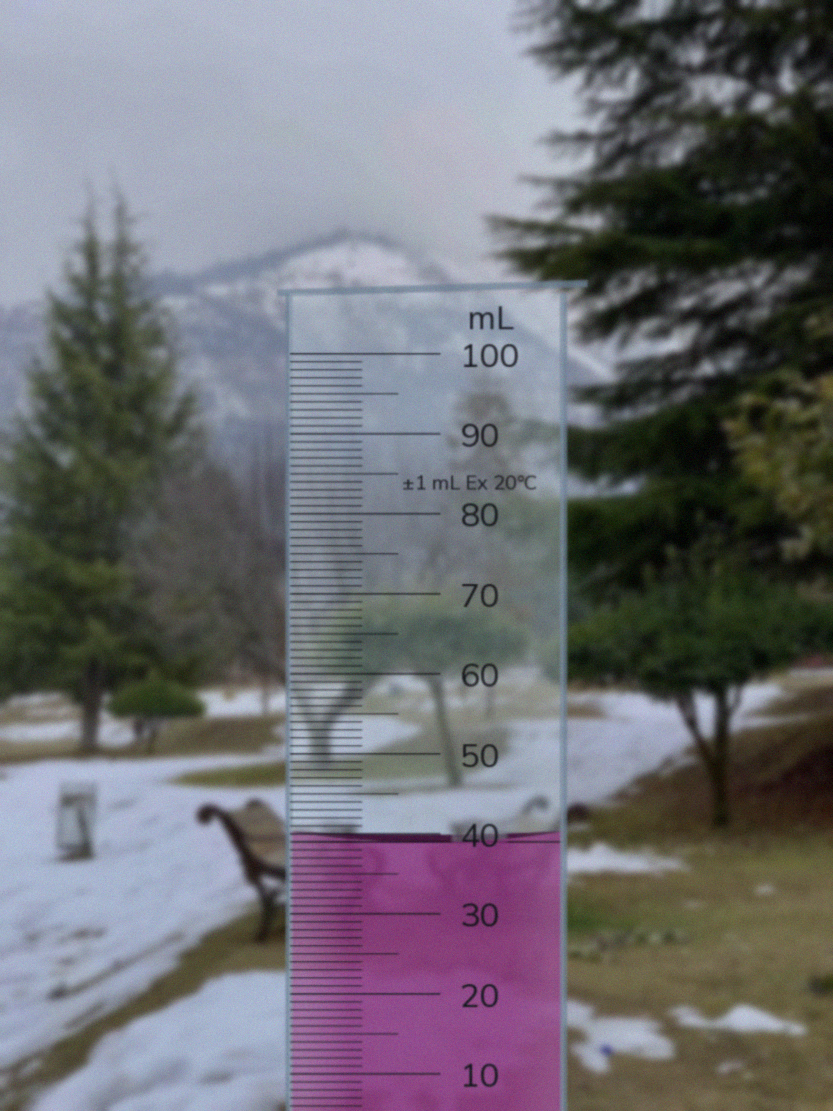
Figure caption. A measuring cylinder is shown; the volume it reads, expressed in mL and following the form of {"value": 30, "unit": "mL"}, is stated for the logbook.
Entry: {"value": 39, "unit": "mL"}
